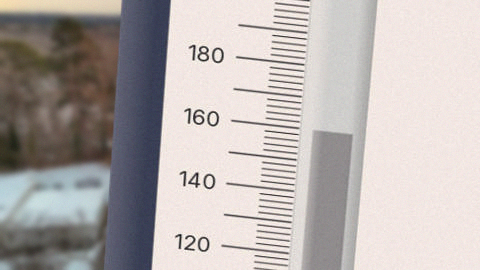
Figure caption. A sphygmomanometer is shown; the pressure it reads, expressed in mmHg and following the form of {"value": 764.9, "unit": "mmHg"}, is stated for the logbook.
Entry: {"value": 160, "unit": "mmHg"}
